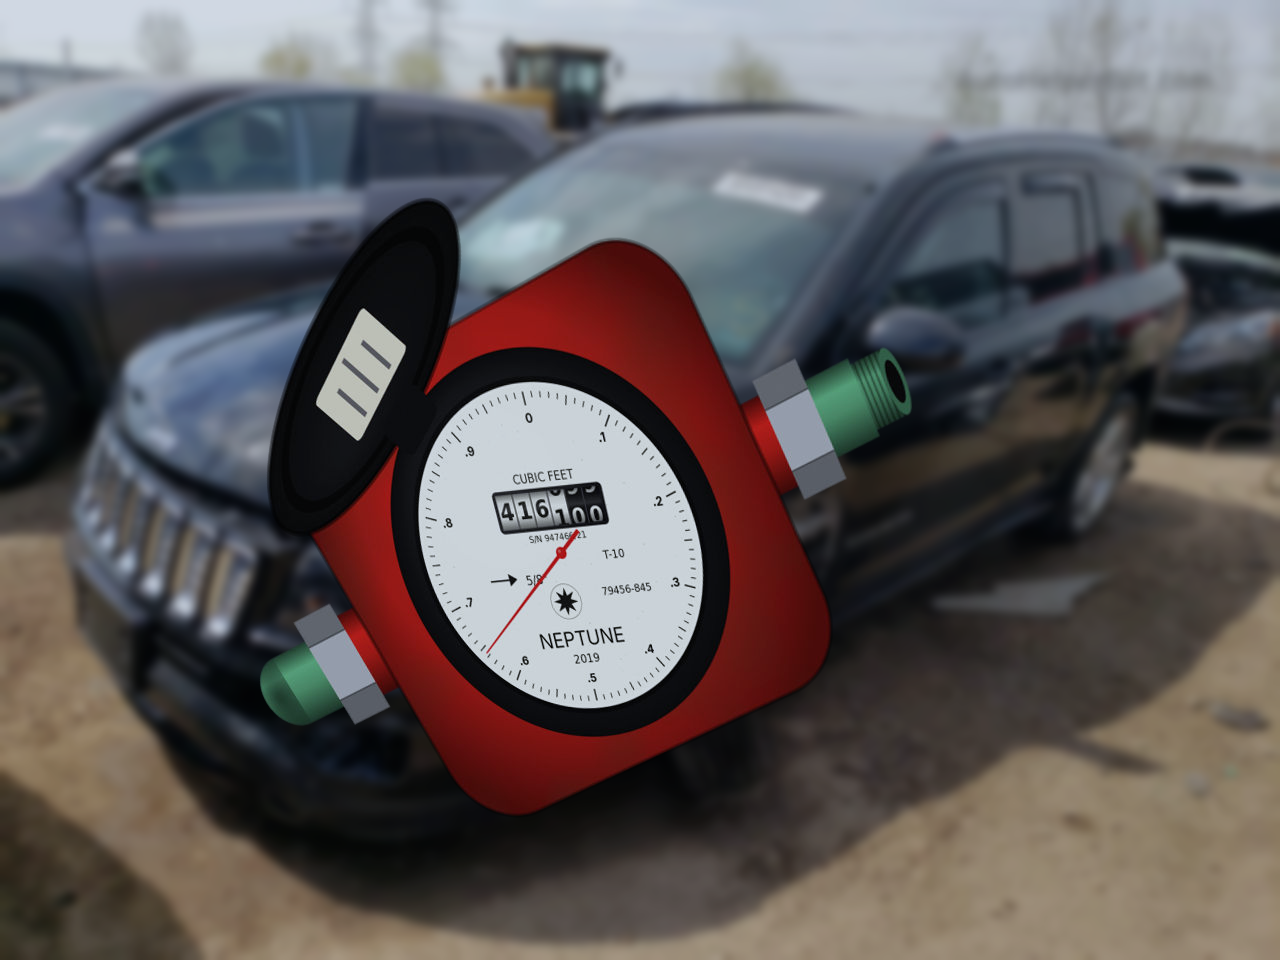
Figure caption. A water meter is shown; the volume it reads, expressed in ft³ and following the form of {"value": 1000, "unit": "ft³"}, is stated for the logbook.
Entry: {"value": 416099.64, "unit": "ft³"}
